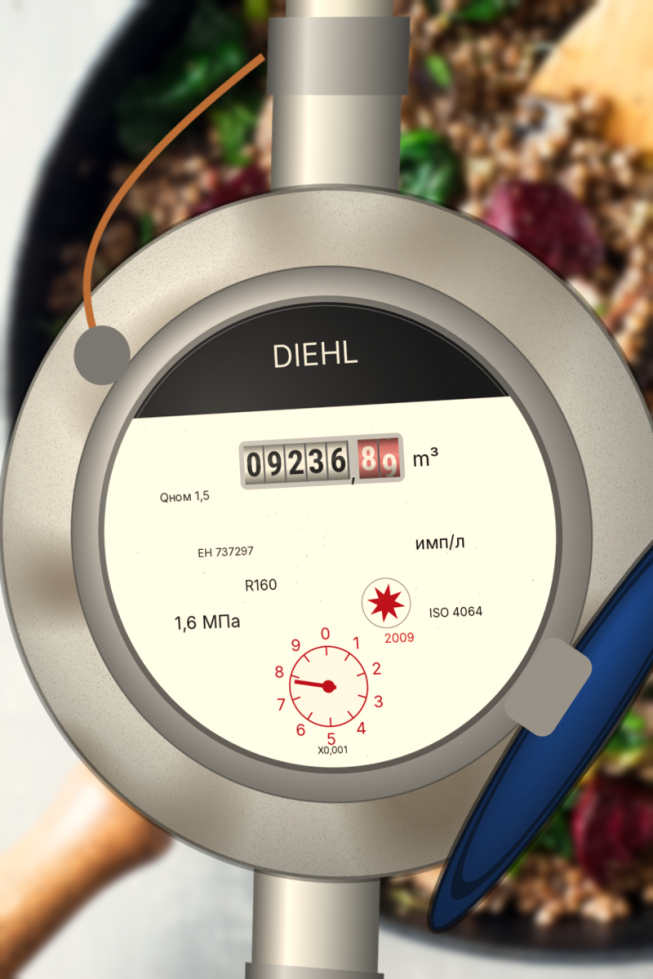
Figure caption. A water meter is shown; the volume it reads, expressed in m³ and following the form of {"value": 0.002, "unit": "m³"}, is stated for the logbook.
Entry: {"value": 9236.887, "unit": "m³"}
